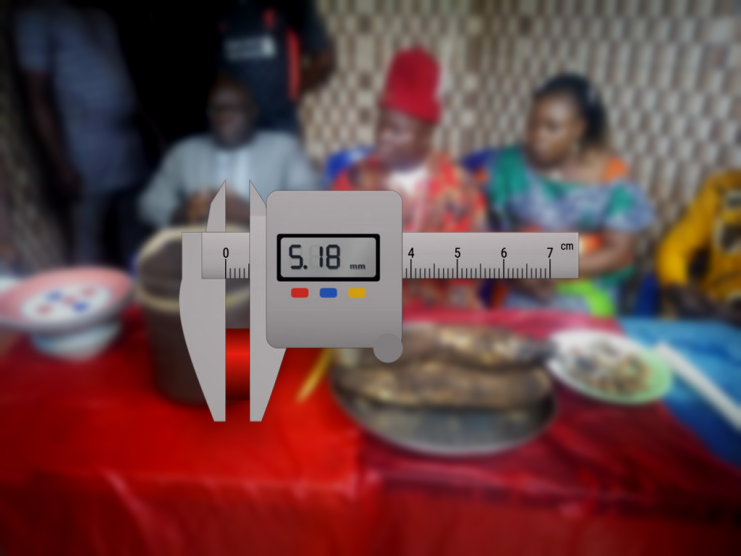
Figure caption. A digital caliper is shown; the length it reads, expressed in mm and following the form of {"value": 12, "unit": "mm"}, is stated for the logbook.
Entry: {"value": 5.18, "unit": "mm"}
